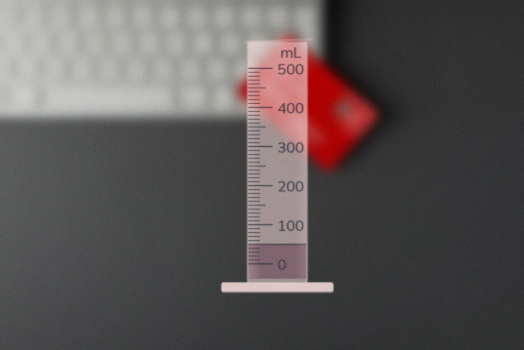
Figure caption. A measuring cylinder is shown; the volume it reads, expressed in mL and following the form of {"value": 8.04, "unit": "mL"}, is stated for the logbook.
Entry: {"value": 50, "unit": "mL"}
